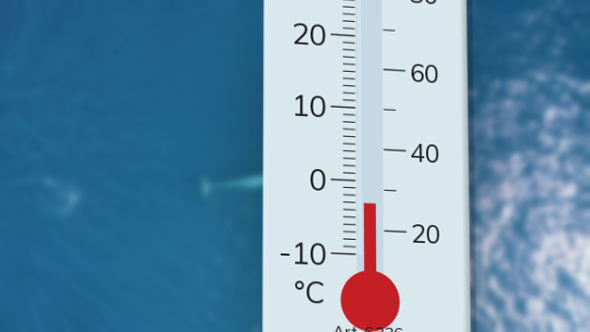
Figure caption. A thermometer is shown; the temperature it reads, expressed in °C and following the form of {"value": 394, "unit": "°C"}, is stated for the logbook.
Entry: {"value": -3, "unit": "°C"}
